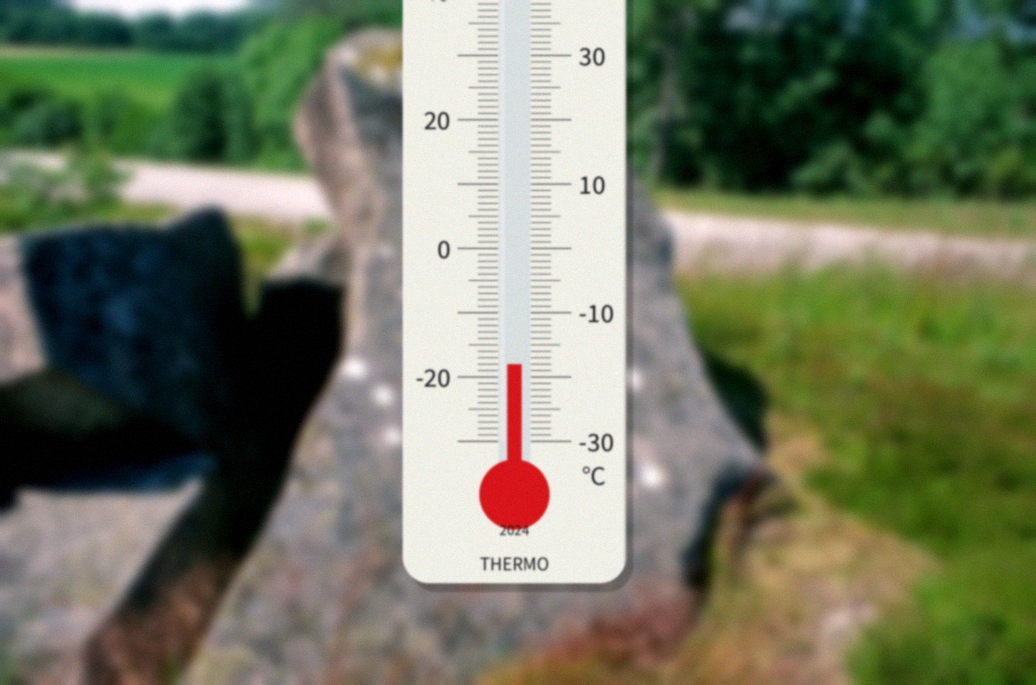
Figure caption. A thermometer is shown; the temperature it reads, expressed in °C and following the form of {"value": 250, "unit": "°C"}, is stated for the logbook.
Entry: {"value": -18, "unit": "°C"}
